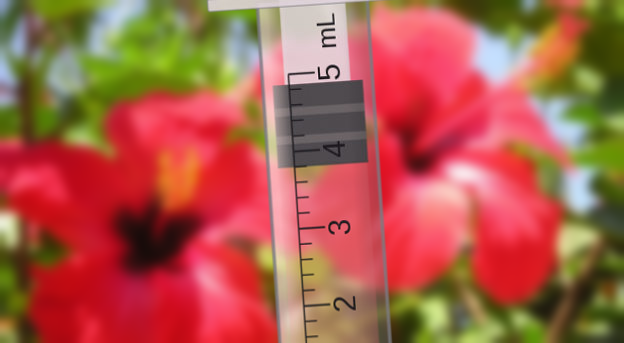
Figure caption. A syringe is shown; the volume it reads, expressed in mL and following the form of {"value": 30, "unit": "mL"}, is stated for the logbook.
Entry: {"value": 3.8, "unit": "mL"}
